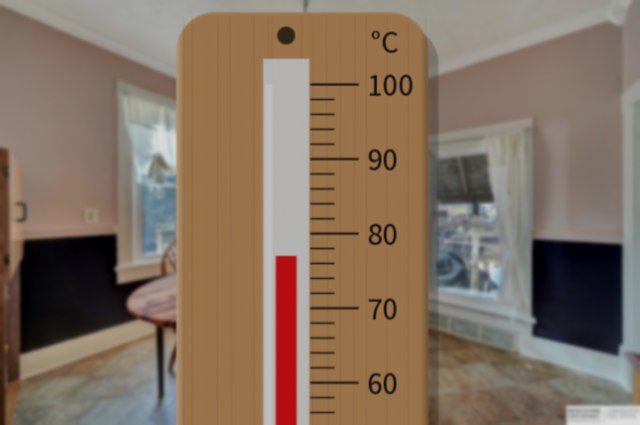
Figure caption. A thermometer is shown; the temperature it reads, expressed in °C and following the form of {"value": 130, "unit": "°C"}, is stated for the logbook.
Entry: {"value": 77, "unit": "°C"}
